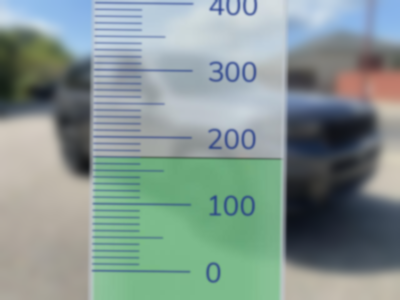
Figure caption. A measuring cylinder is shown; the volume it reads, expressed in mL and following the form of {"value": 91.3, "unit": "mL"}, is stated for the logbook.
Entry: {"value": 170, "unit": "mL"}
